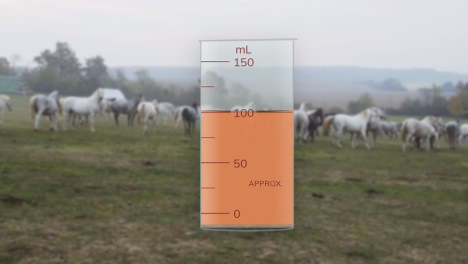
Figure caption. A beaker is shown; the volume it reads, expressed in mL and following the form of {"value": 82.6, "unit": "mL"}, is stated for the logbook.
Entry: {"value": 100, "unit": "mL"}
